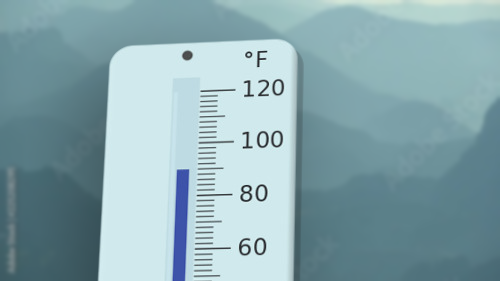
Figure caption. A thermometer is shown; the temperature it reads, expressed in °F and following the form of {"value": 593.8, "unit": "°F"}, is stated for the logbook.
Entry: {"value": 90, "unit": "°F"}
